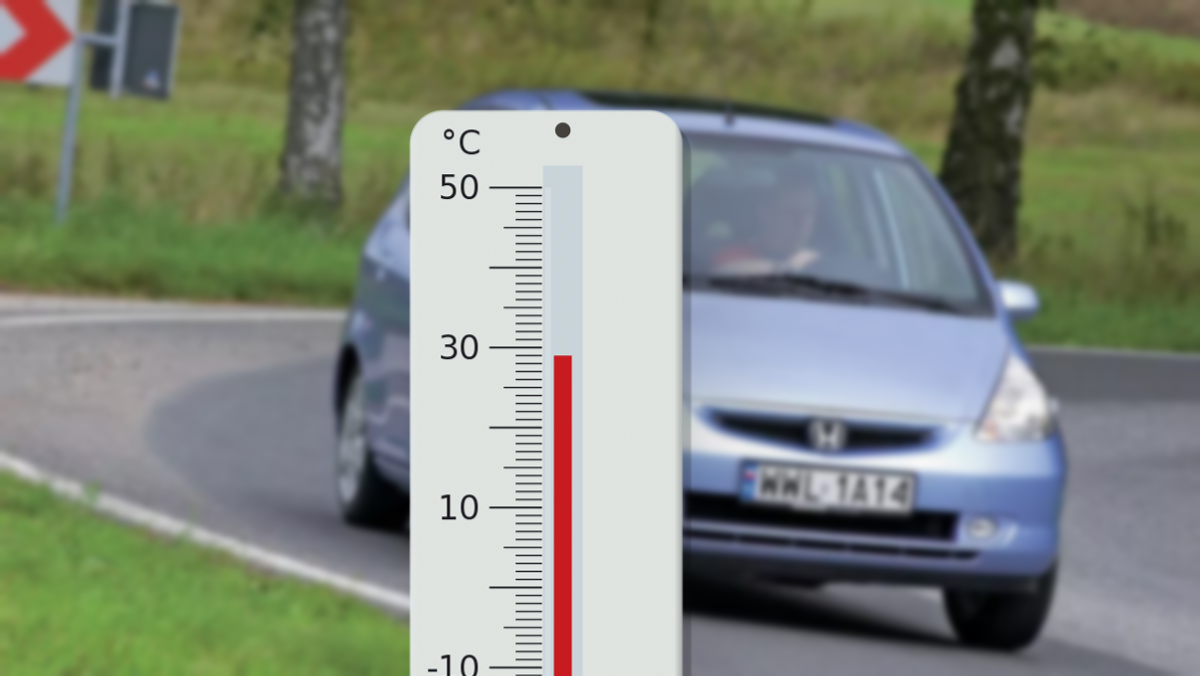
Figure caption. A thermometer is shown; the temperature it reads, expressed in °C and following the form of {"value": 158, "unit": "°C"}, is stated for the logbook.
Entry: {"value": 29, "unit": "°C"}
